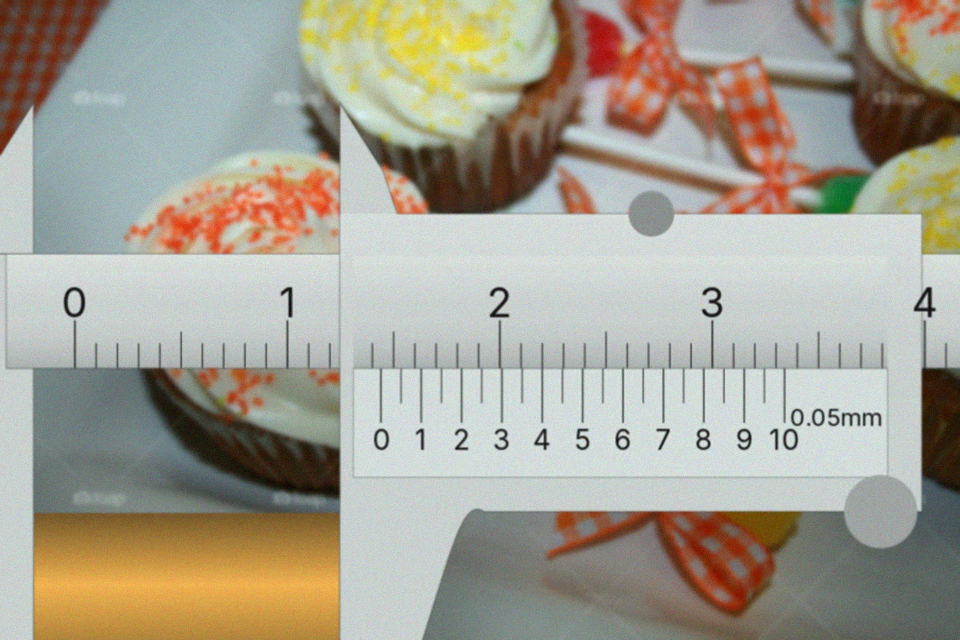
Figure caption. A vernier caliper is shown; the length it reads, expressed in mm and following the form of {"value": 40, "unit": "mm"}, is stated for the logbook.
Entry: {"value": 14.4, "unit": "mm"}
